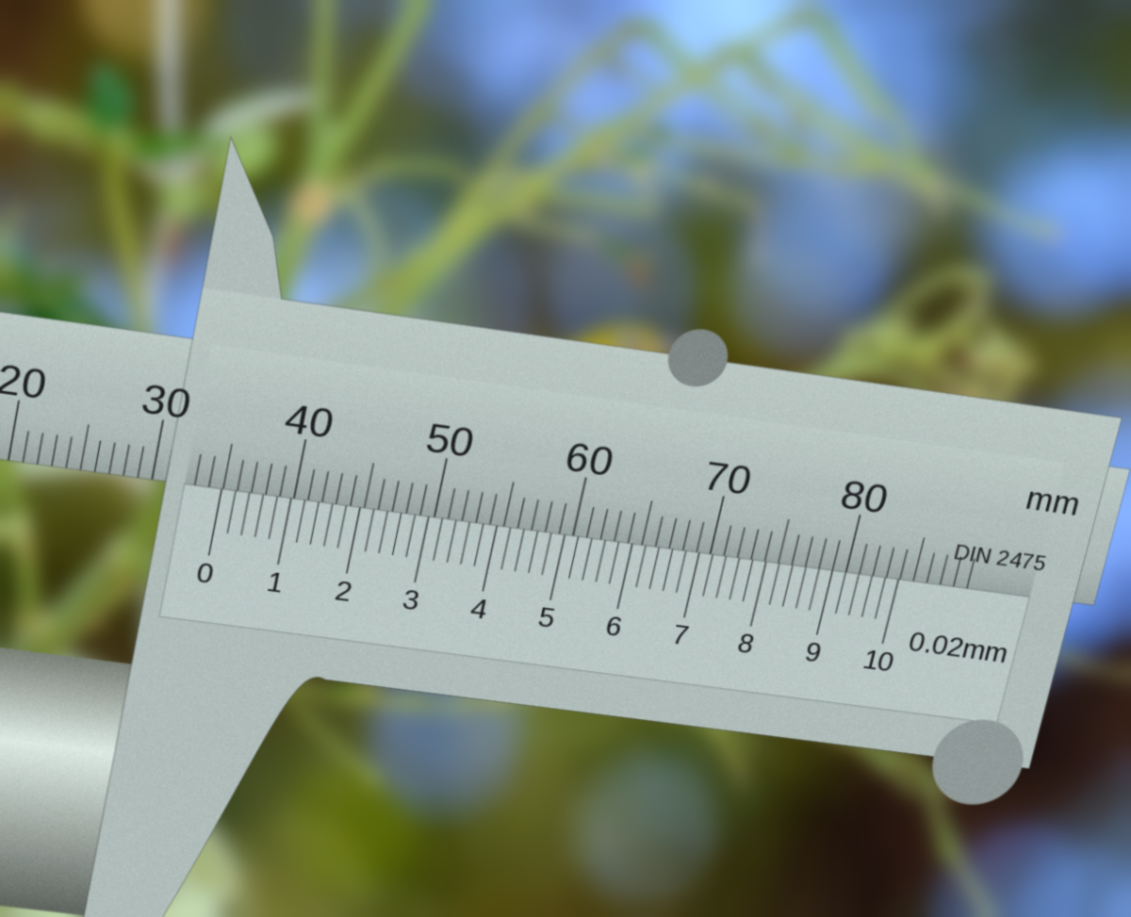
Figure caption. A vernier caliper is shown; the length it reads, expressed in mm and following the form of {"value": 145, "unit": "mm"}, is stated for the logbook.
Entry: {"value": 34.9, "unit": "mm"}
